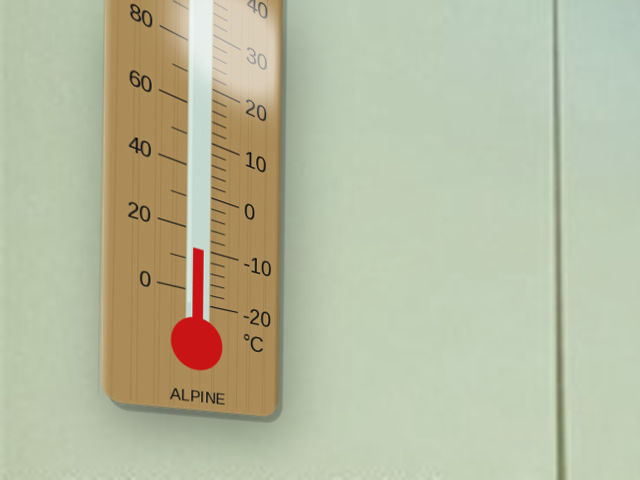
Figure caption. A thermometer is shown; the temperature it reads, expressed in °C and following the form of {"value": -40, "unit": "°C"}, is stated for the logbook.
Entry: {"value": -10, "unit": "°C"}
